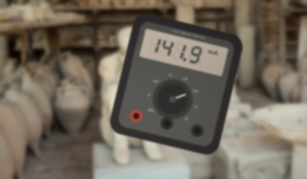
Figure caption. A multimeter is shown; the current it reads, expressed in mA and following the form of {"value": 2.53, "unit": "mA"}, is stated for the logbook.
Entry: {"value": 141.9, "unit": "mA"}
